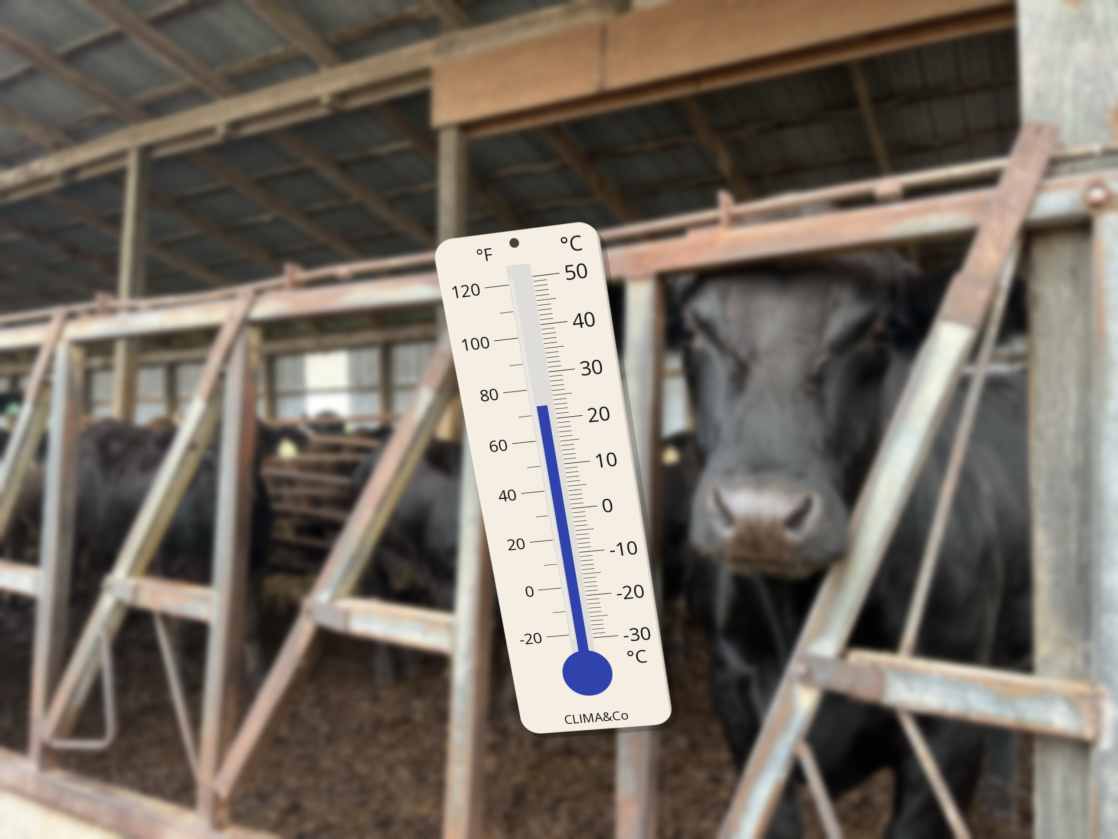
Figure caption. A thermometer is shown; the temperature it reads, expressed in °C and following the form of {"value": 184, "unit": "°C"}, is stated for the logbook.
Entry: {"value": 23, "unit": "°C"}
